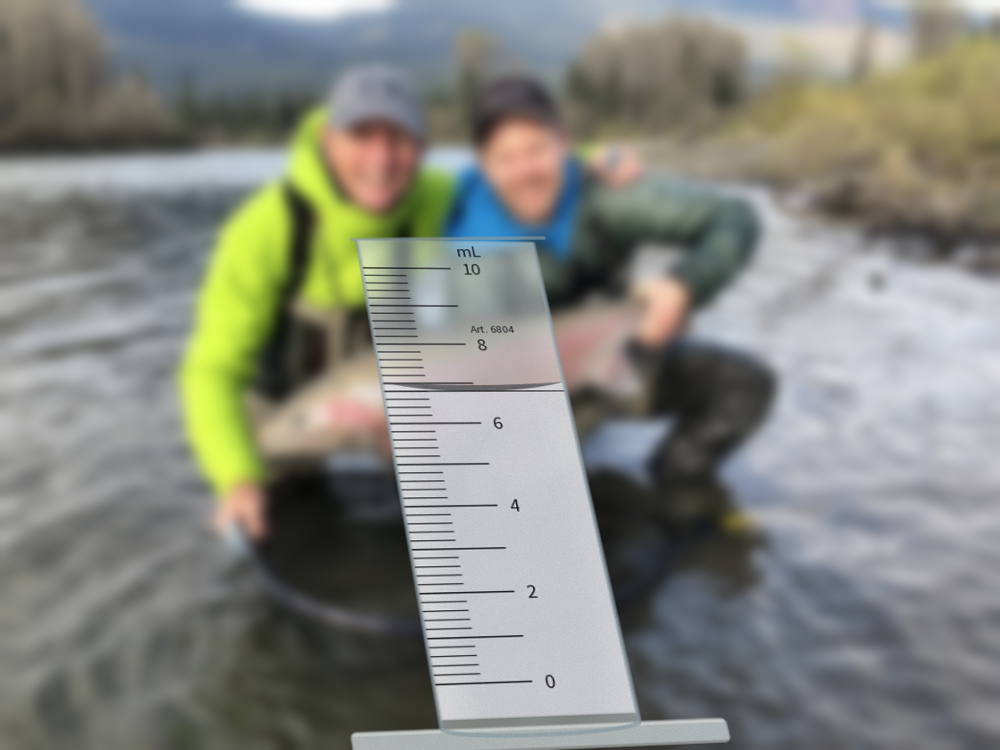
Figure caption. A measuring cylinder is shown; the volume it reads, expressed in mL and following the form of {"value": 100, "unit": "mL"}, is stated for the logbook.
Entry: {"value": 6.8, "unit": "mL"}
